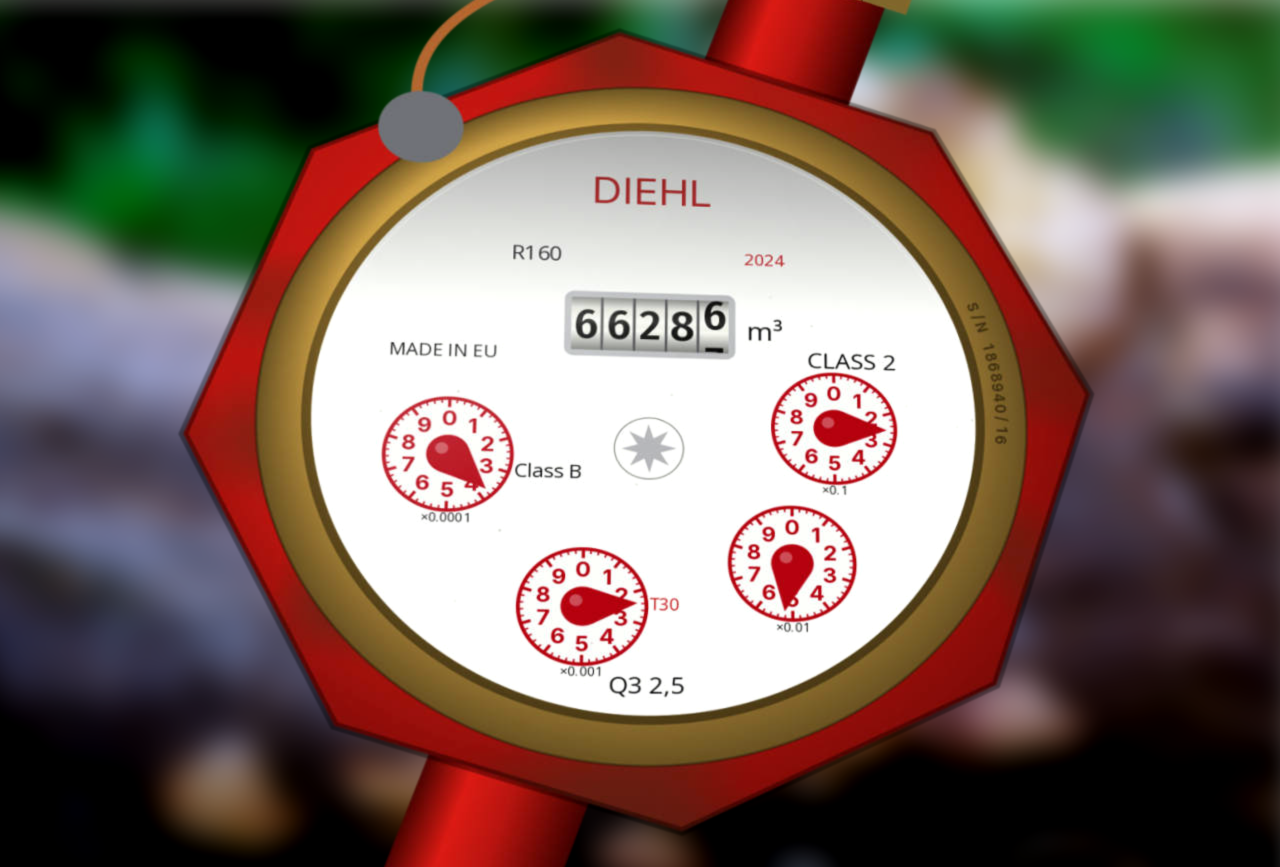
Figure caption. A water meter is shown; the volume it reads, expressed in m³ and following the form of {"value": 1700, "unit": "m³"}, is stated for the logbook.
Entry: {"value": 66286.2523, "unit": "m³"}
